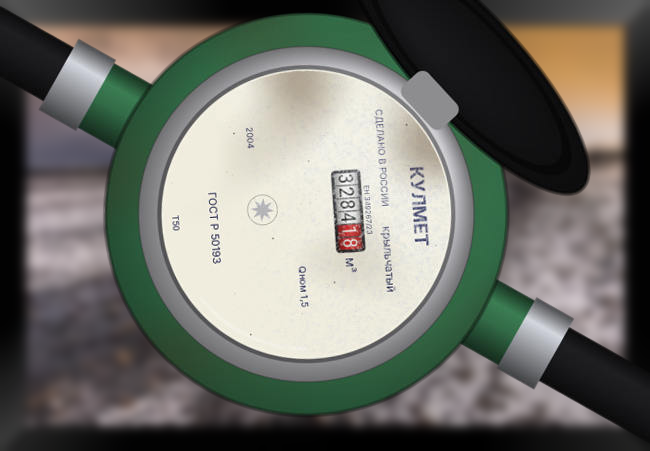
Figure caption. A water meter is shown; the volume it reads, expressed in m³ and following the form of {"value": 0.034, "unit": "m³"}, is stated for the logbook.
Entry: {"value": 3284.18, "unit": "m³"}
